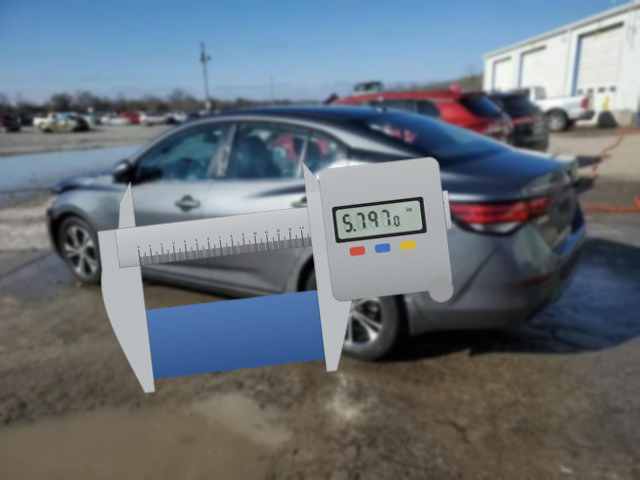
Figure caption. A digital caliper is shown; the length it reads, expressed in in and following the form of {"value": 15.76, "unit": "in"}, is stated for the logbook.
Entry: {"value": 5.7970, "unit": "in"}
